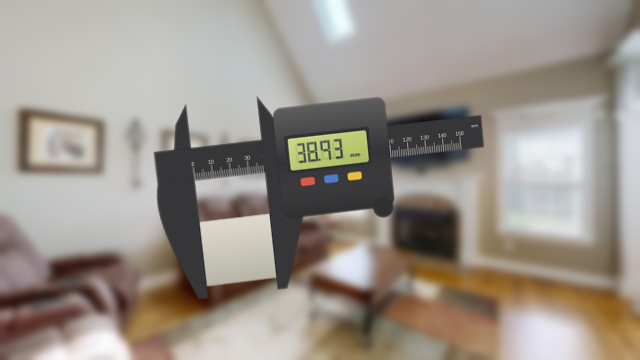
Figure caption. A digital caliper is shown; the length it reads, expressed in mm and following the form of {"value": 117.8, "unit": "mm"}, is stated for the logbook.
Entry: {"value": 38.93, "unit": "mm"}
